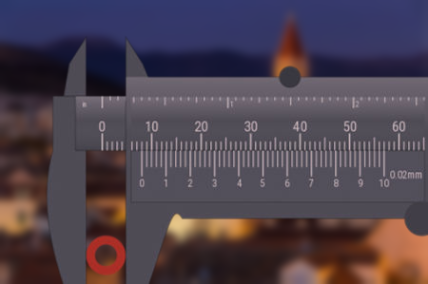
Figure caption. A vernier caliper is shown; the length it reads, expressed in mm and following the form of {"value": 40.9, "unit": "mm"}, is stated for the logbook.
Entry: {"value": 8.0, "unit": "mm"}
